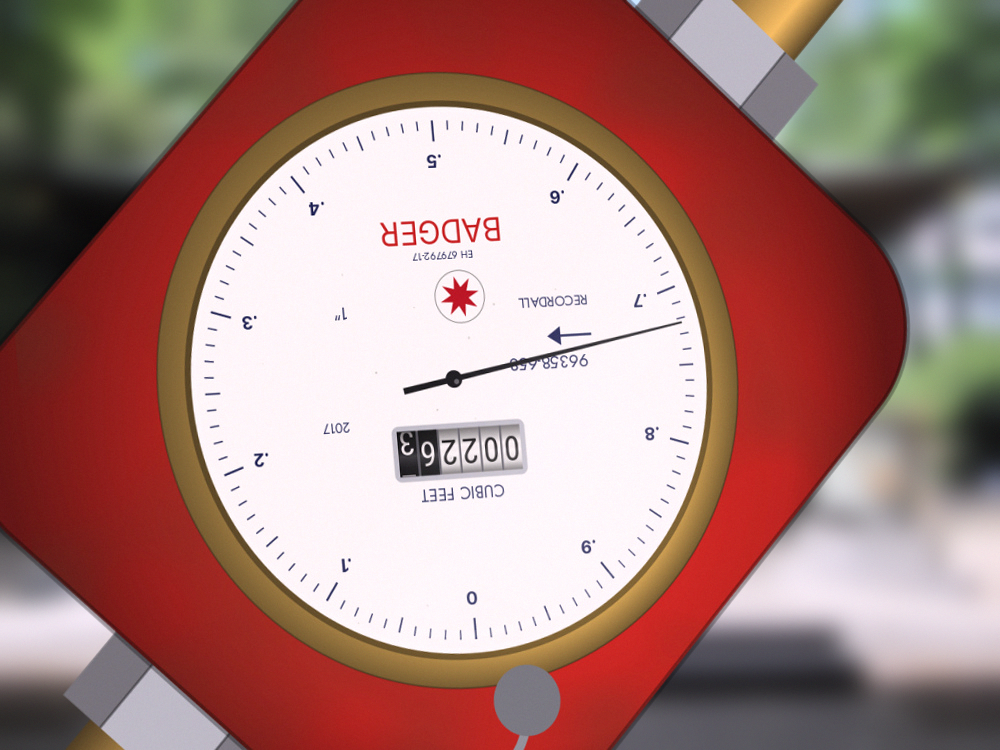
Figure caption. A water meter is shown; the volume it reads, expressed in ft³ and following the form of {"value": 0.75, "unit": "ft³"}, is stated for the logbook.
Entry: {"value": 2262.72, "unit": "ft³"}
